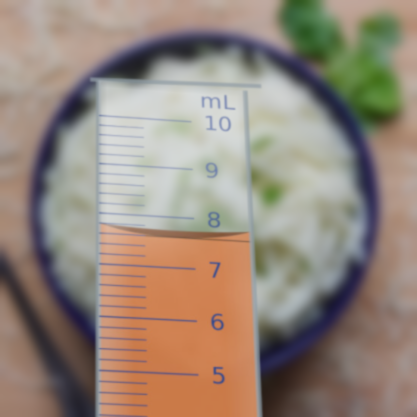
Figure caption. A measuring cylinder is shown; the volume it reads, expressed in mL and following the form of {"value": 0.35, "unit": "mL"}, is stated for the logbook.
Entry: {"value": 7.6, "unit": "mL"}
